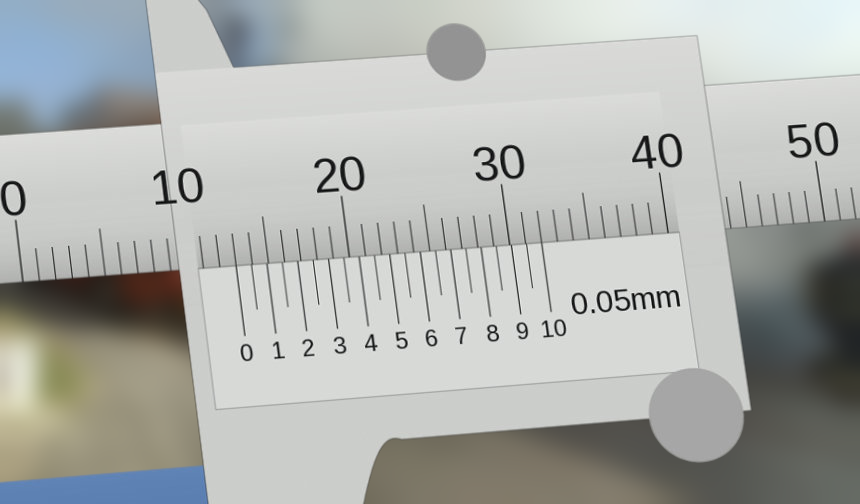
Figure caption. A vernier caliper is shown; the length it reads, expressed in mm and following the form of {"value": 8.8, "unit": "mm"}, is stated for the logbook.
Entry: {"value": 13.0, "unit": "mm"}
